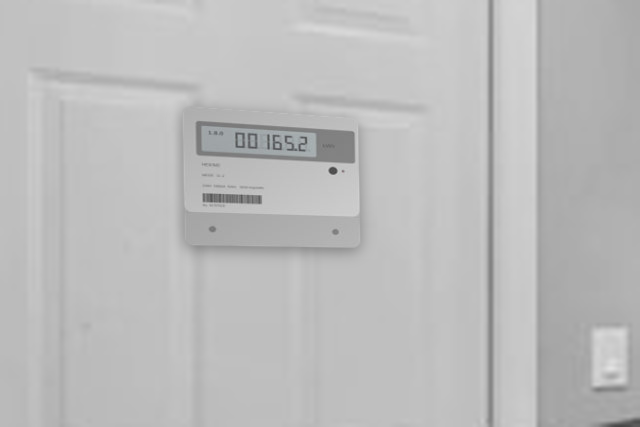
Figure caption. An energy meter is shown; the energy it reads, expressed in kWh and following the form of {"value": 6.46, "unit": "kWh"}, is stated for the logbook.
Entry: {"value": 165.2, "unit": "kWh"}
